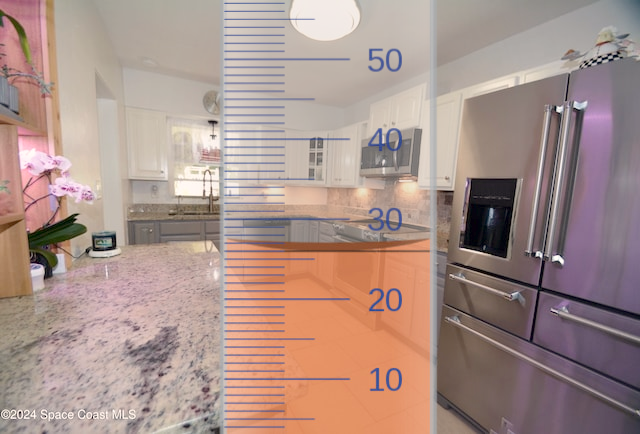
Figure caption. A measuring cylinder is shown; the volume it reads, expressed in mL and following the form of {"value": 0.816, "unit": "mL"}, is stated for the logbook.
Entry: {"value": 26, "unit": "mL"}
